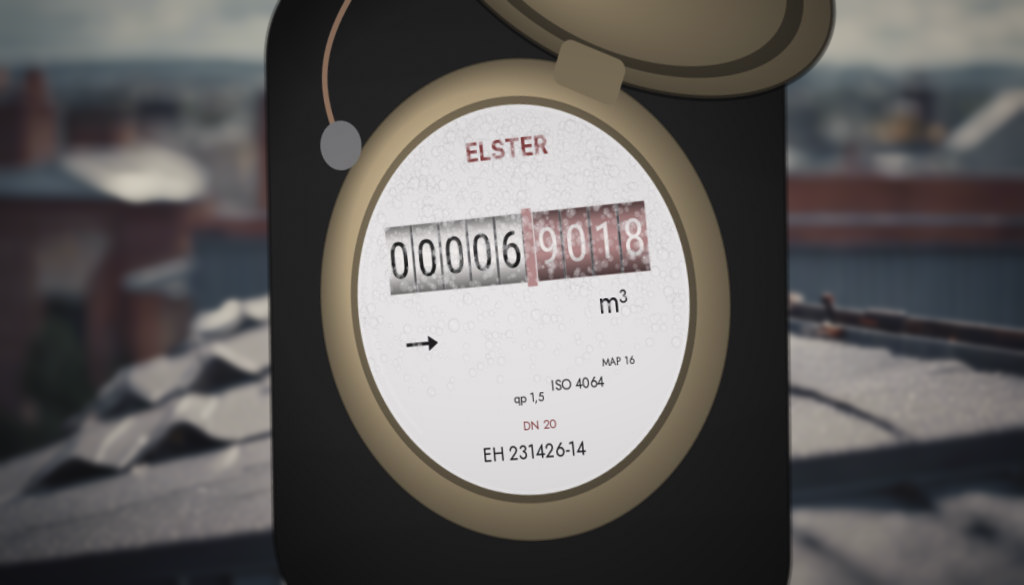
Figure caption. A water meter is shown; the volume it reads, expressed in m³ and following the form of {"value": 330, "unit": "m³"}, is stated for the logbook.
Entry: {"value": 6.9018, "unit": "m³"}
